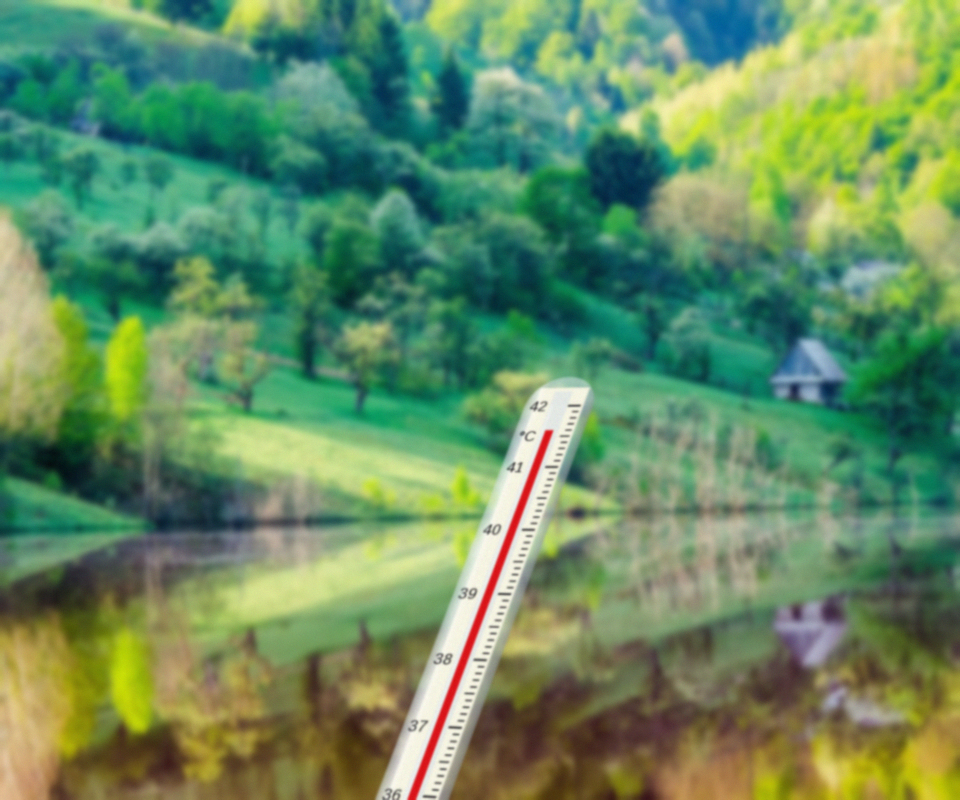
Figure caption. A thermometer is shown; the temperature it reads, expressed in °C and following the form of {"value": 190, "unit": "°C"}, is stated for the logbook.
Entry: {"value": 41.6, "unit": "°C"}
